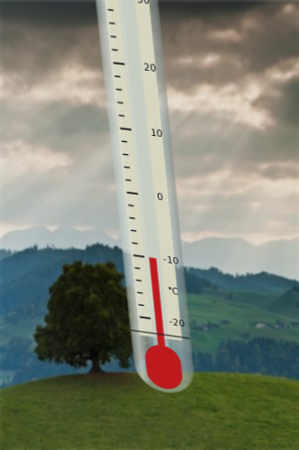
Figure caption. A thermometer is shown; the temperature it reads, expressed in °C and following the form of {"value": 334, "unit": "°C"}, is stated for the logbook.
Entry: {"value": -10, "unit": "°C"}
